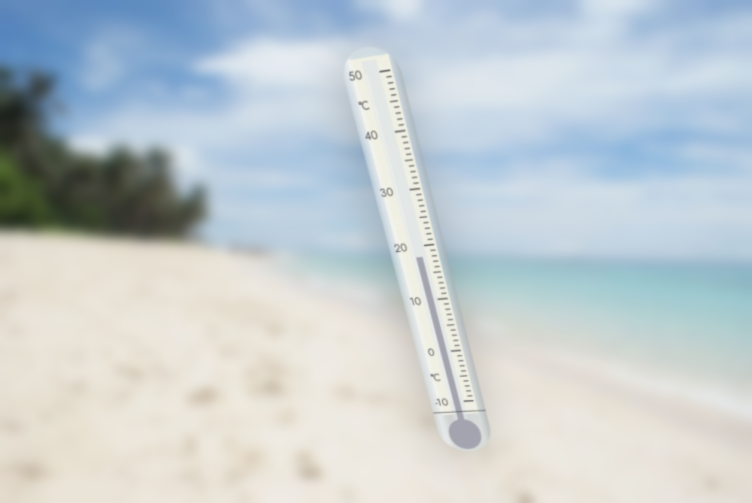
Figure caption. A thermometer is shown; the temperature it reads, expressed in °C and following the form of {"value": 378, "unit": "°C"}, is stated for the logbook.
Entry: {"value": 18, "unit": "°C"}
